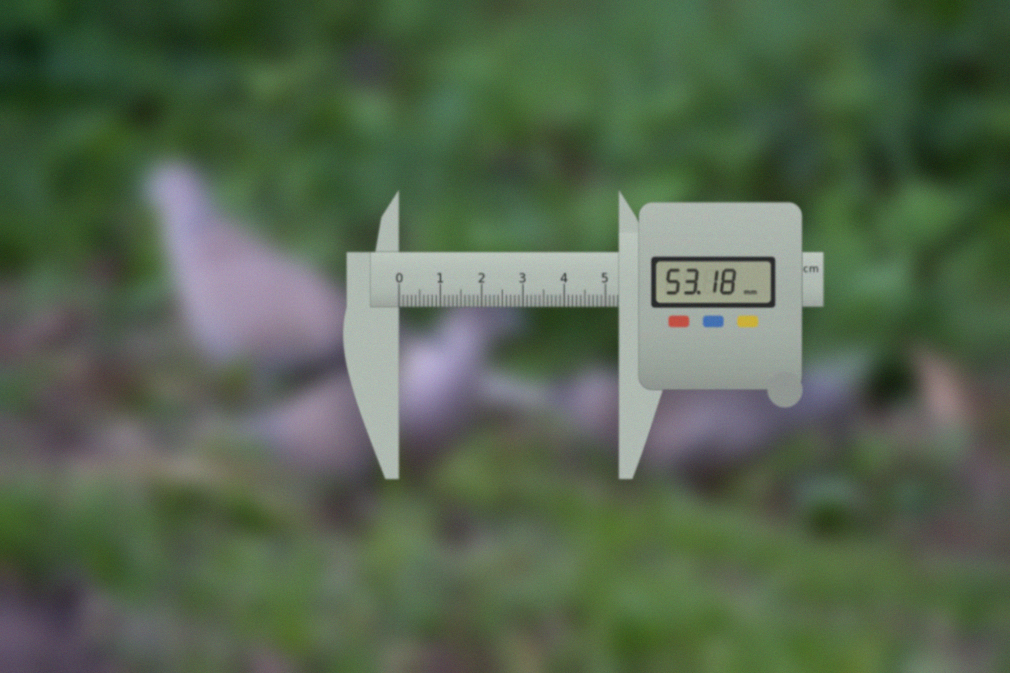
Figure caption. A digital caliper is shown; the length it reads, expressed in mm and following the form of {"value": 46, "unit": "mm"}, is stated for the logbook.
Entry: {"value": 53.18, "unit": "mm"}
